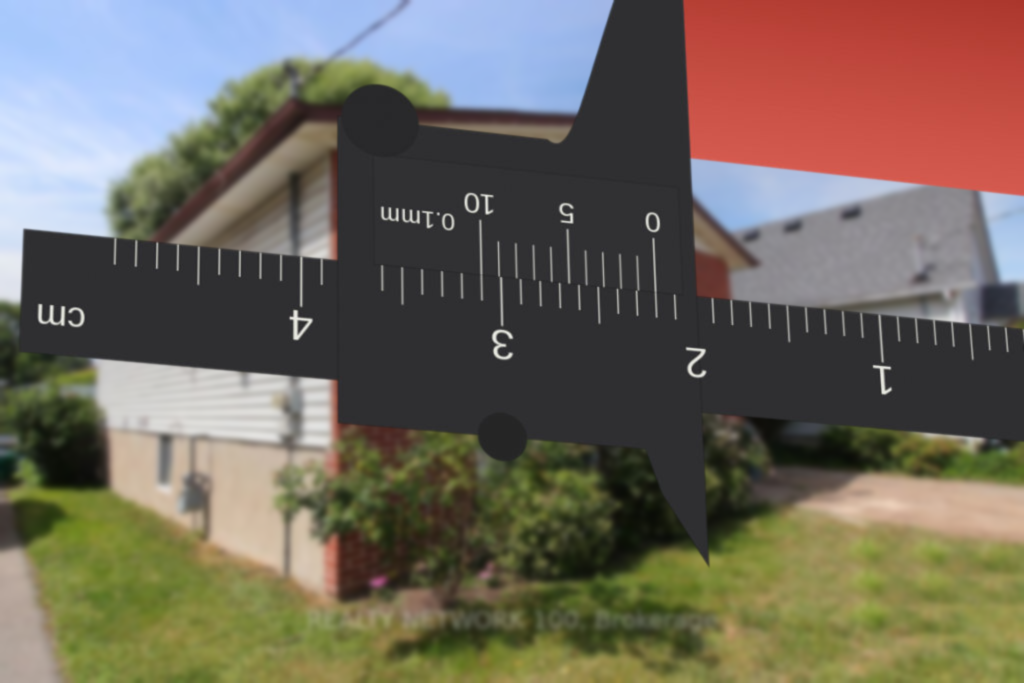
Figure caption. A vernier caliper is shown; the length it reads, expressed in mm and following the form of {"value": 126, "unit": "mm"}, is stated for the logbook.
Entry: {"value": 22.0, "unit": "mm"}
